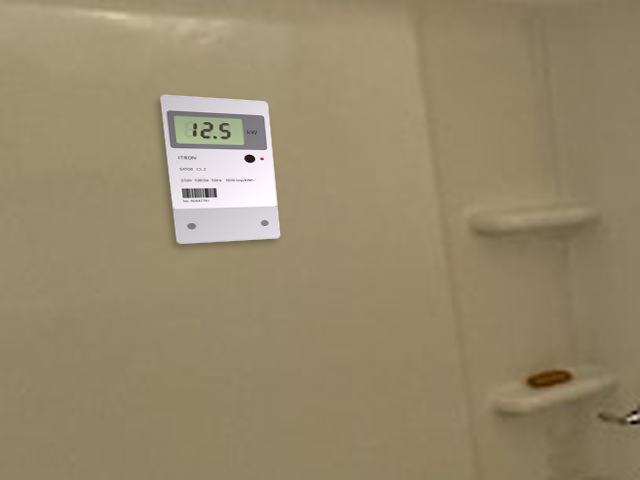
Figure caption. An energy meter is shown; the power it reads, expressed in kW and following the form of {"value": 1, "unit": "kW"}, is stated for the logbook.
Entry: {"value": 12.5, "unit": "kW"}
